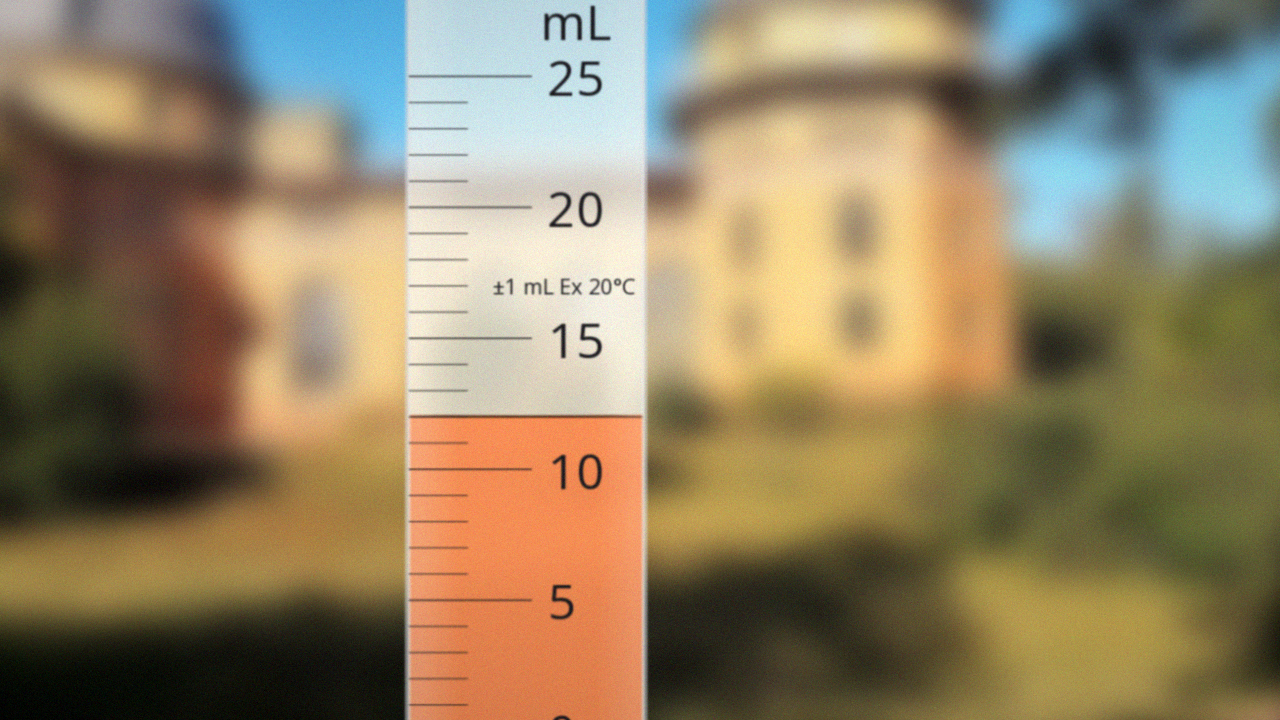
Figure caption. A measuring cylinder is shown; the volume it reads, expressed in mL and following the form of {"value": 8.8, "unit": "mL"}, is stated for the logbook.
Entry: {"value": 12, "unit": "mL"}
